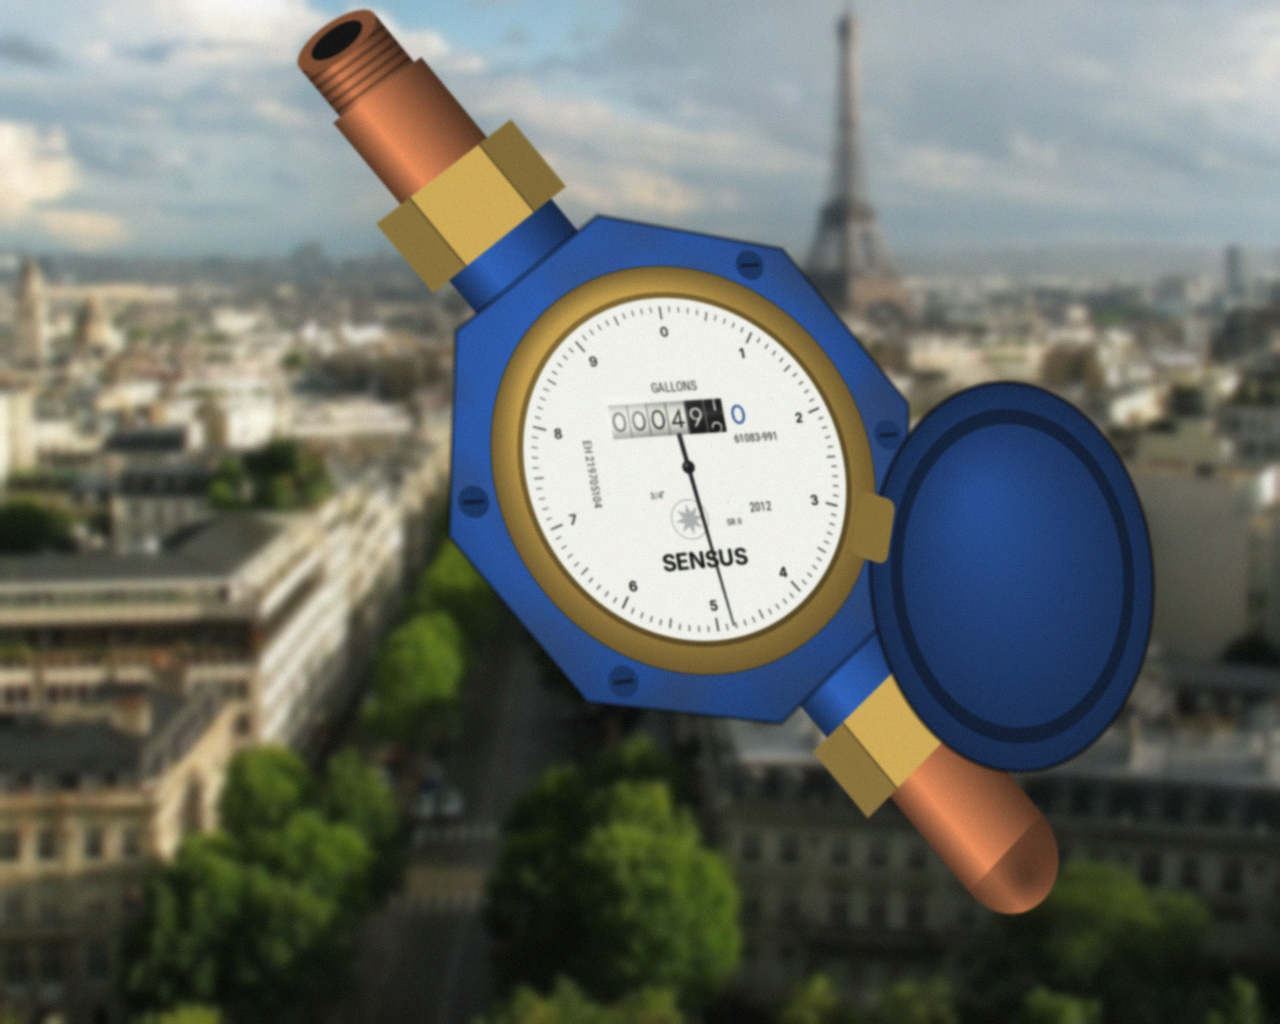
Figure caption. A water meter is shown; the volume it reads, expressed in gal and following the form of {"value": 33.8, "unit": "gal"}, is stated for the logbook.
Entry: {"value": 4914.8, "unit": "gal"}
